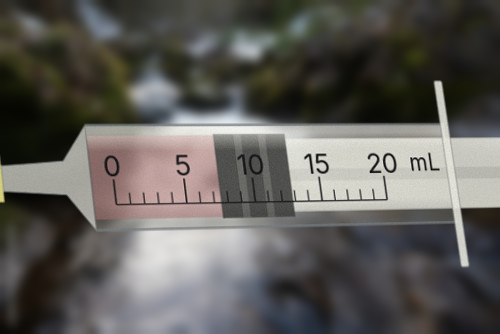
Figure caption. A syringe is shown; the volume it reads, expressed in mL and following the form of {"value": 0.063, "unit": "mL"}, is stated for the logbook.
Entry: {"value": 7.5, "unit": "mL"}
